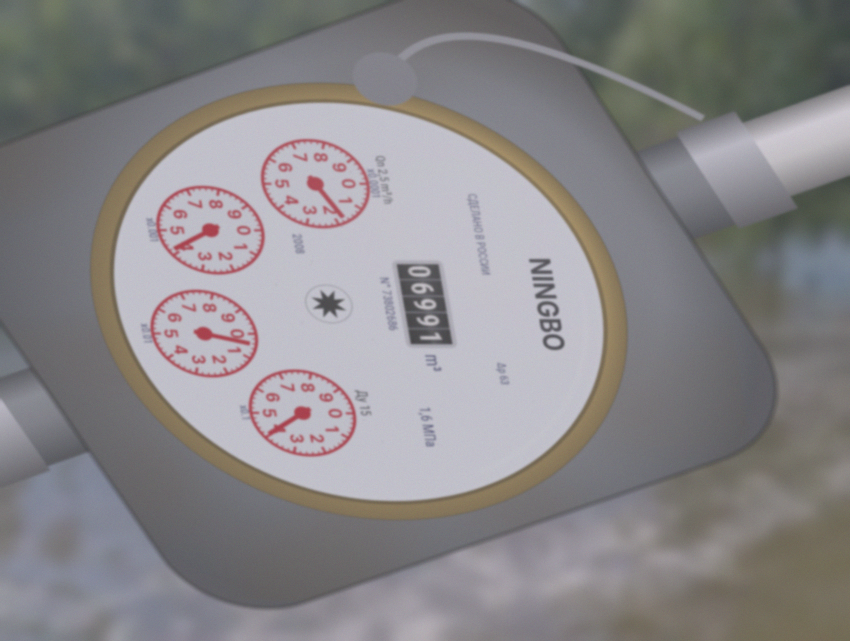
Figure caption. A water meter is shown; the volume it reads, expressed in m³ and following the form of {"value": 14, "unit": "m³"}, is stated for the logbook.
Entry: {"value": 6991.4041, "unit": "m³"}
